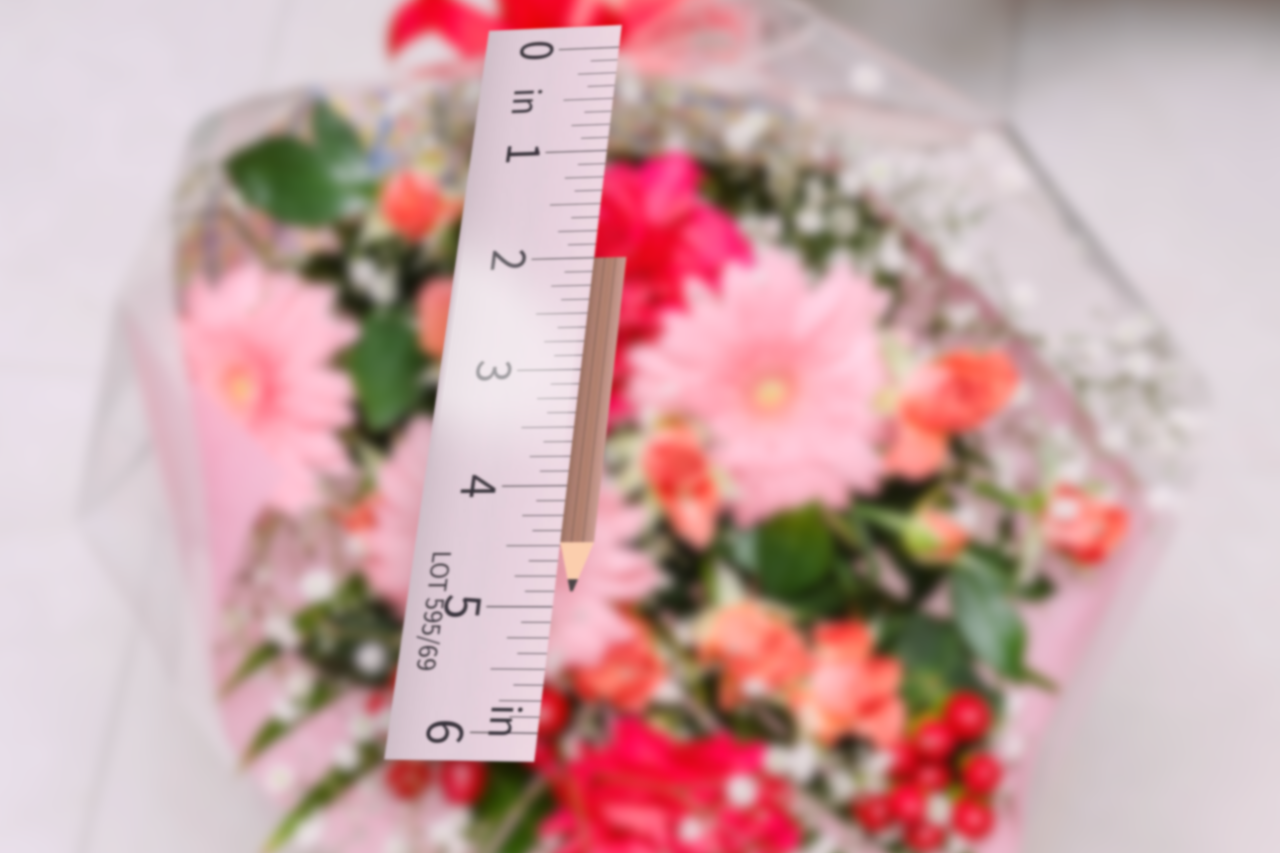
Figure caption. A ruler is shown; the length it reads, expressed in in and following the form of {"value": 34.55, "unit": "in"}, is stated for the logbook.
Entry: {"value": 2.875, "unit": "in"}
